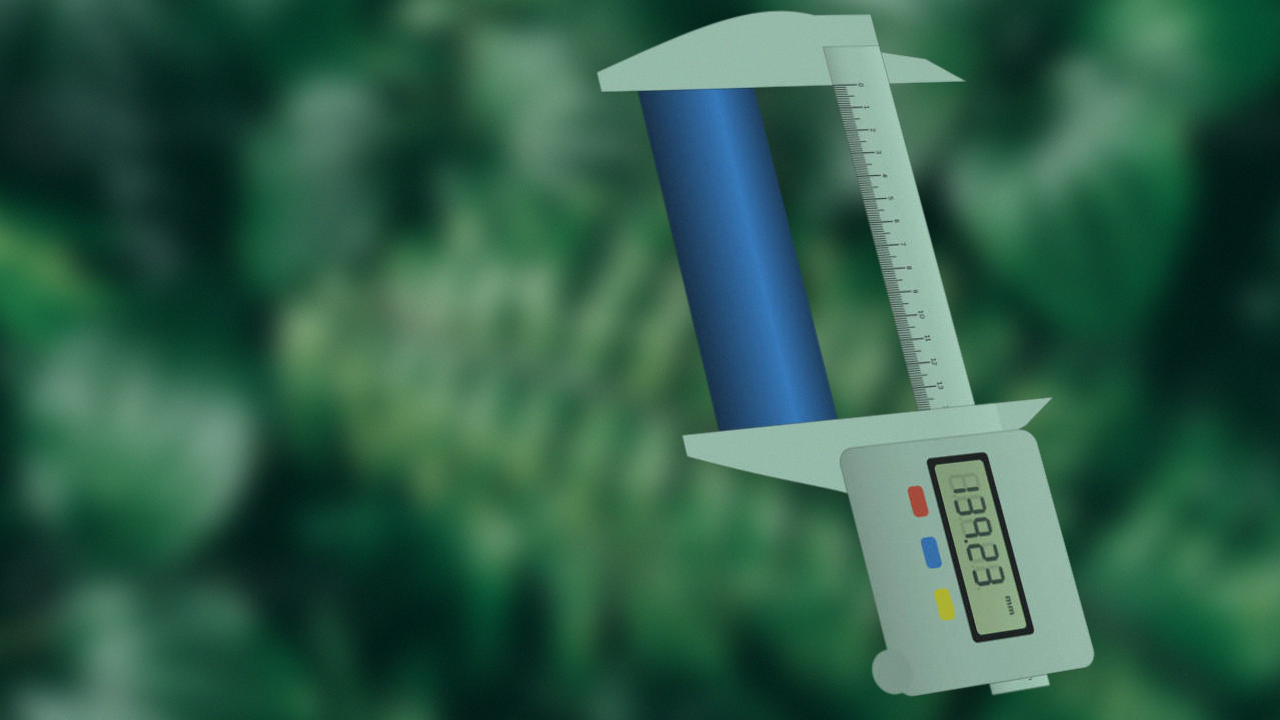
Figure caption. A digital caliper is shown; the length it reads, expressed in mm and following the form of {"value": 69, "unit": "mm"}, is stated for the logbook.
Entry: {"value": 139.23, "unit": "mm"}
